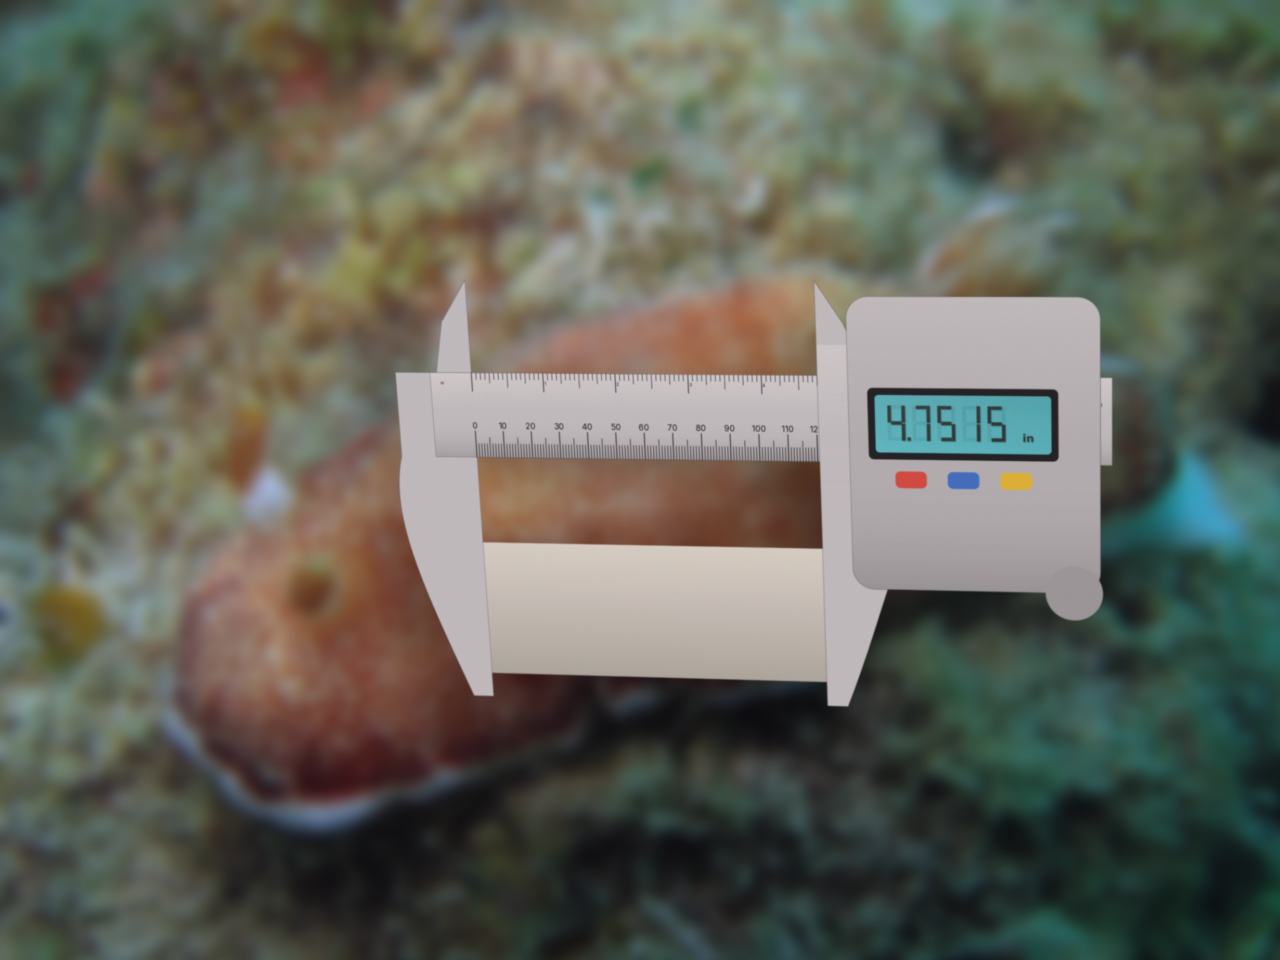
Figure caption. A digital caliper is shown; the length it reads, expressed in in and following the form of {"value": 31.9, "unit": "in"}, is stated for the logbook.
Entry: {"value": 4.7515, "unit": "in"}
